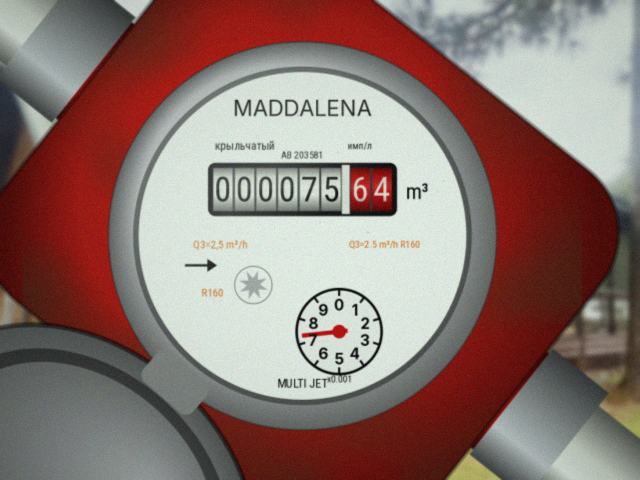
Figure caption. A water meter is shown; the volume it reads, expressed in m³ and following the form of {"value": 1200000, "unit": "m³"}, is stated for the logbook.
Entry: {"value": 75.647, "unit": "m³"}
